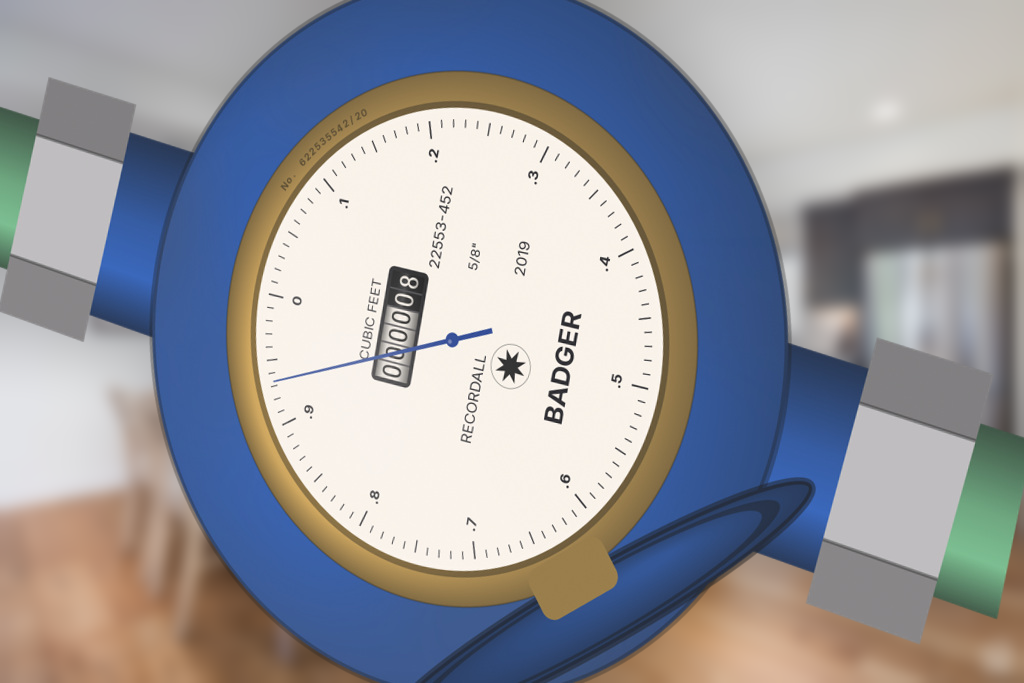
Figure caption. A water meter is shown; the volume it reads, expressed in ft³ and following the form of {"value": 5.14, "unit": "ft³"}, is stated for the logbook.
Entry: {"value": 7.93, "unit": "ft³"}
